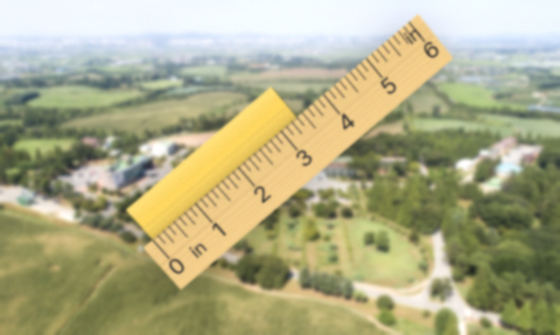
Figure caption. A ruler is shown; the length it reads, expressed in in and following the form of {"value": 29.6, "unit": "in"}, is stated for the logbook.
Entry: {"value": 3.375, "unit": "in"}
